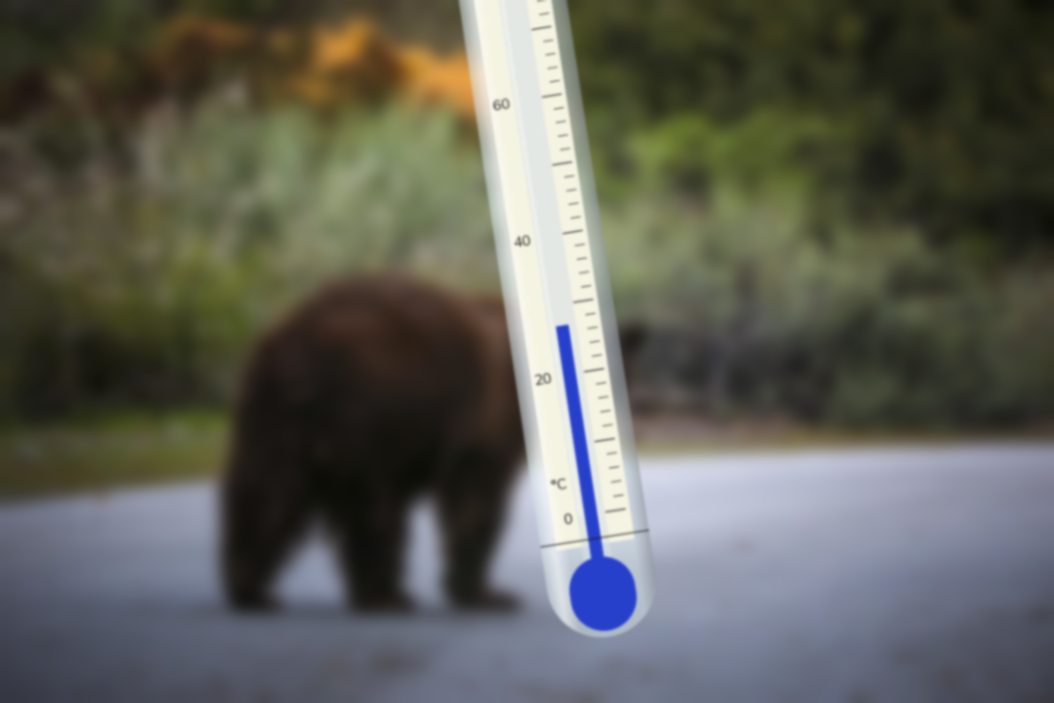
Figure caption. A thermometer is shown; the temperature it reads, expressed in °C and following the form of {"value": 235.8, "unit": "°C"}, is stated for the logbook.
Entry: {"value": 27, "unit": "°C"}
